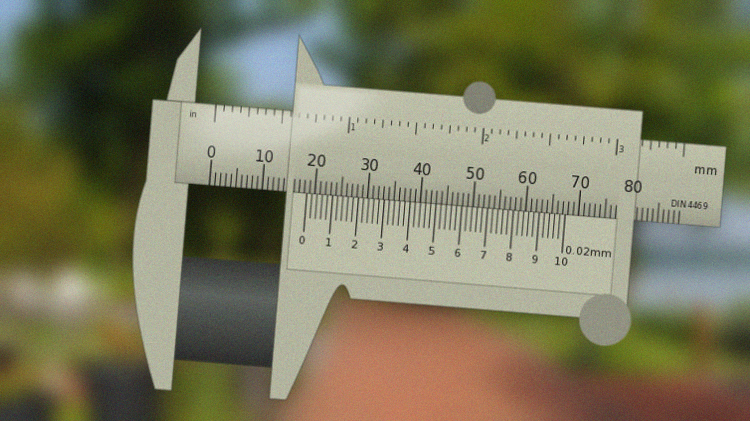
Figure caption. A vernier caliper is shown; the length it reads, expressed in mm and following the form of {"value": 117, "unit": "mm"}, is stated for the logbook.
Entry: {"value": 18.5, "unit": "mm"}
